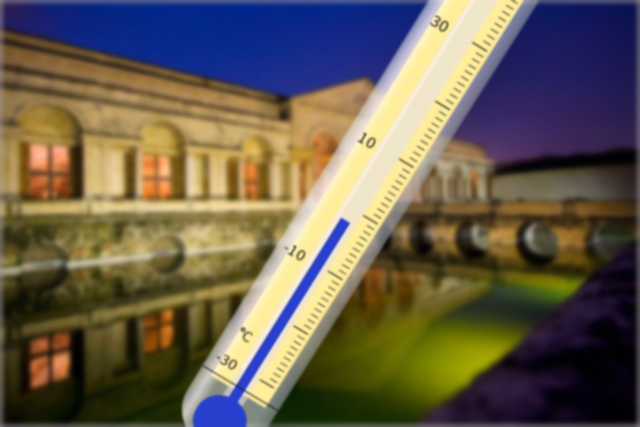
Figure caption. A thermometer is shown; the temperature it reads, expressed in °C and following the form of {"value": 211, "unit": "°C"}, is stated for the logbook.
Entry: {"value": -2, "unit": "°C"}
